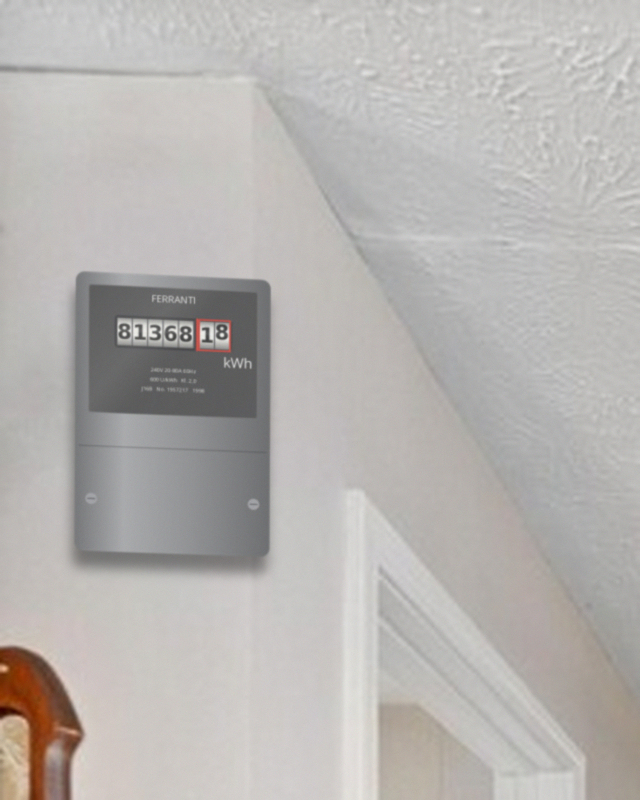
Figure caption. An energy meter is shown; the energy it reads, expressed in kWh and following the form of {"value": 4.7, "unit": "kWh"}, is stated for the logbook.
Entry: {"value": 81368.18, "unit": "kWh"}
